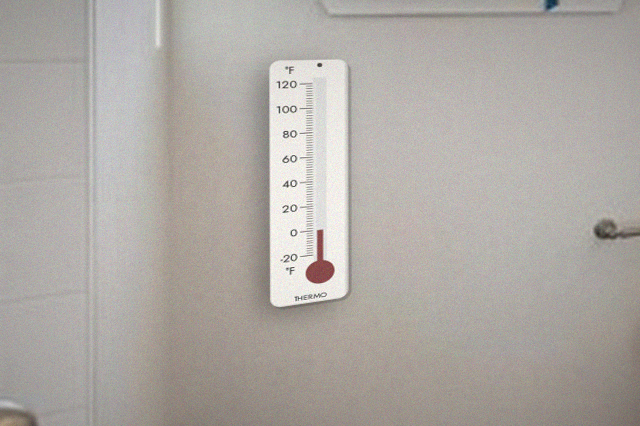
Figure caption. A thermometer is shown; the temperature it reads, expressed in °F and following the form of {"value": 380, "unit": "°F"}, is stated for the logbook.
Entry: {"value": 0, "unit": "°F"}
